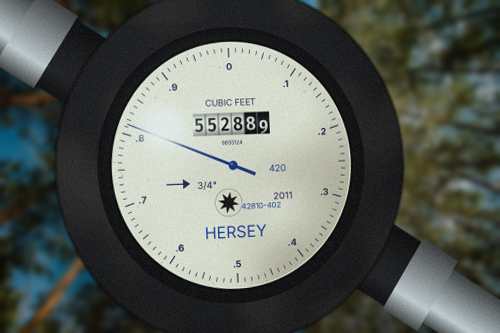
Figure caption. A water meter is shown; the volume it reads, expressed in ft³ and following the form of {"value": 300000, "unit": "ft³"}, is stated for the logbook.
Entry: {"value": 552888.81, "unit": "ft³"}
